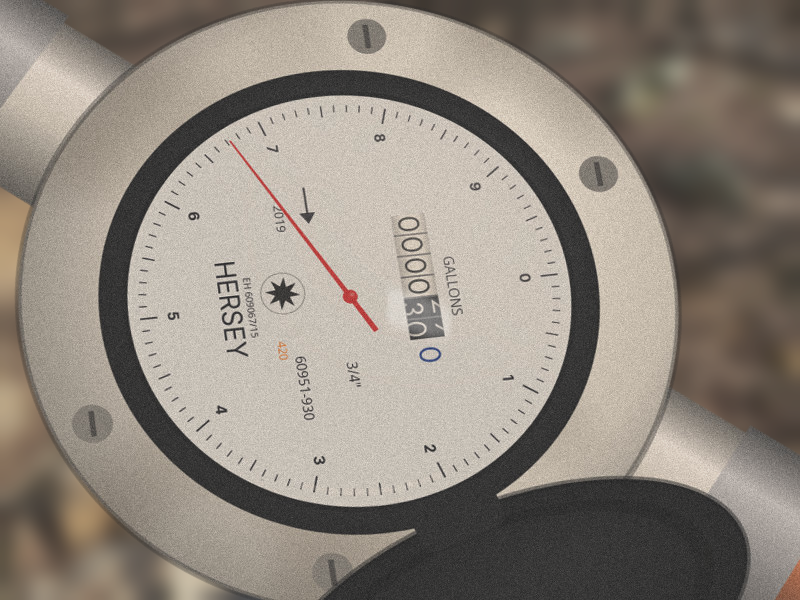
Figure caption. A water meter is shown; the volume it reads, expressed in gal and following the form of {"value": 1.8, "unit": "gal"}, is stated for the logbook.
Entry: {"value": 296.7, "unit": "gal"}
